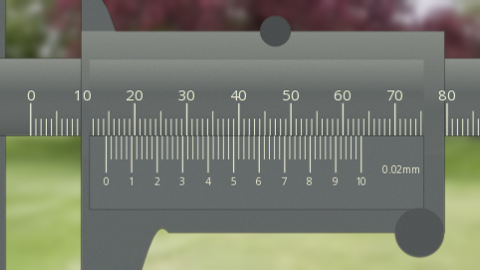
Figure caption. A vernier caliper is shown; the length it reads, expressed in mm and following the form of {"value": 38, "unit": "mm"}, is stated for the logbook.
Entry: {"value": 14.5, "unit": "mm"}
